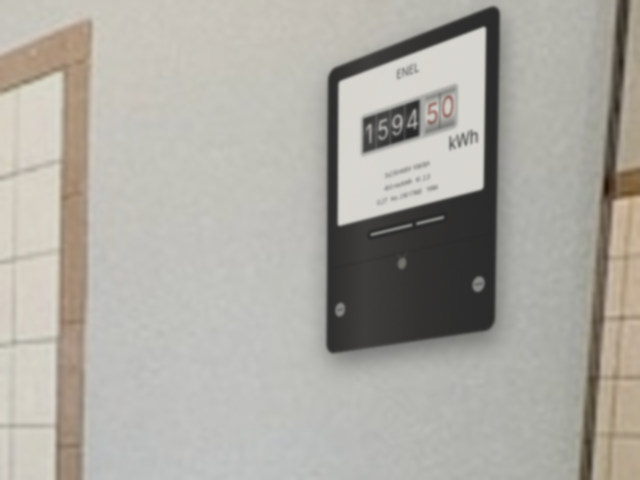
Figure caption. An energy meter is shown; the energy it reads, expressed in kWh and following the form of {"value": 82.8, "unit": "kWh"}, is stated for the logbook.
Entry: {"value": 1594.50, "unit": "kWh"}
